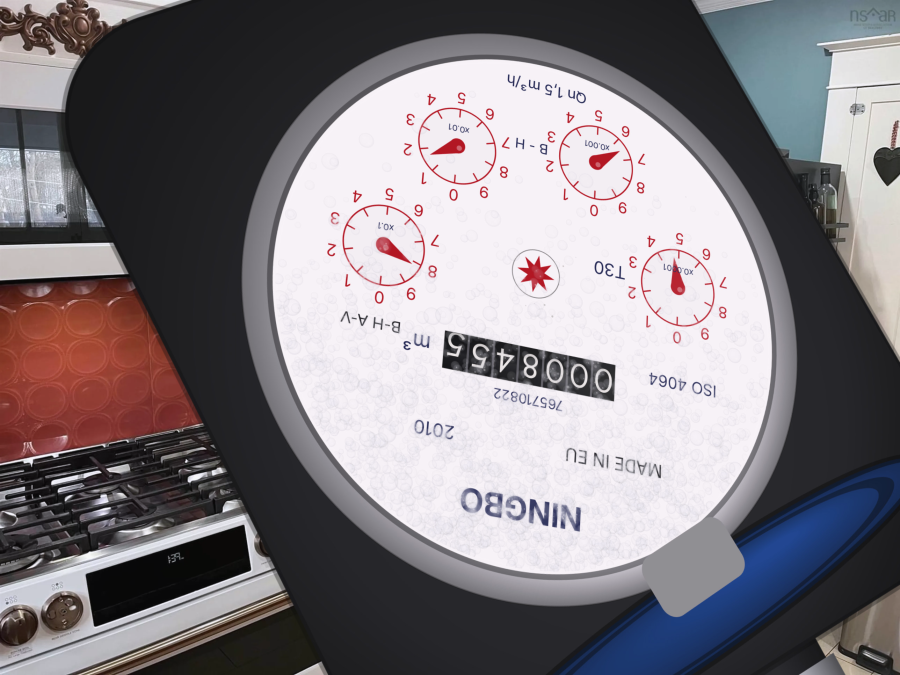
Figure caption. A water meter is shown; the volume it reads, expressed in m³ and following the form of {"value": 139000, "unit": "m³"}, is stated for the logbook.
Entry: {"value": 8454.8164, "unit": "m³"}
